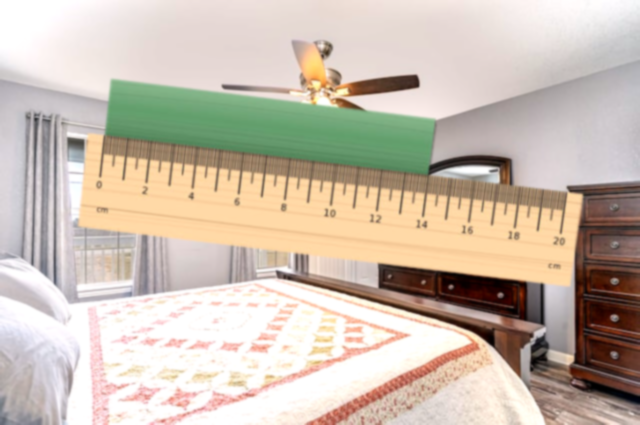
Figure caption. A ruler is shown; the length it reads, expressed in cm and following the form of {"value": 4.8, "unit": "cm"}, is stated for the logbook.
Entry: {"value": 14, "unit": "cm"}
